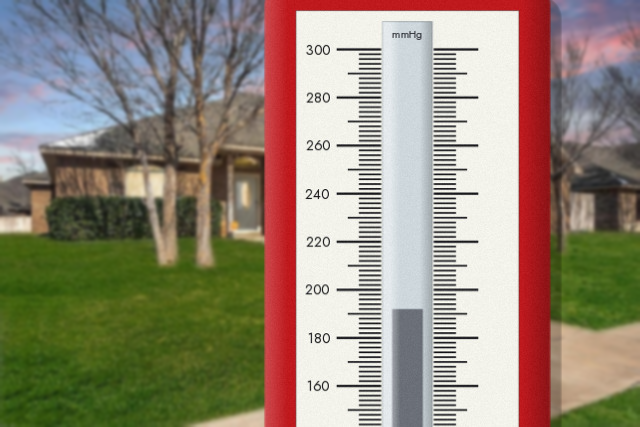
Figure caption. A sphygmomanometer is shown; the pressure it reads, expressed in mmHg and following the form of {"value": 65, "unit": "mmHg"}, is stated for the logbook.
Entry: {"value": 192, "unit": "mmHg"}
